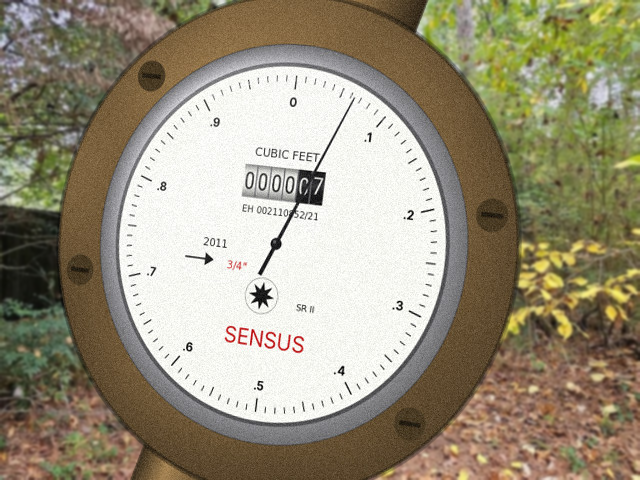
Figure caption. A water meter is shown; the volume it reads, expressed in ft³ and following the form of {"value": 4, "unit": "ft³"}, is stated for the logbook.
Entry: {"value": 7.06, "unit": "ft³"}
